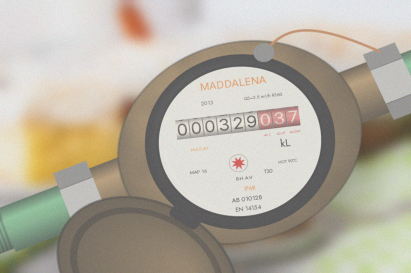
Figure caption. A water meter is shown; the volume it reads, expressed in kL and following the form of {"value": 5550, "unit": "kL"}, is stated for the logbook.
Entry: {"value": 329.037, "unit": "kL"}
